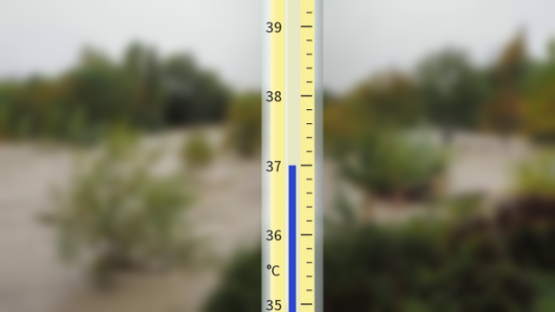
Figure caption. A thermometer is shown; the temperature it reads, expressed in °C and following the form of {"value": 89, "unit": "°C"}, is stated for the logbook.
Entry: {"value": 37, "unit": "°C"}
